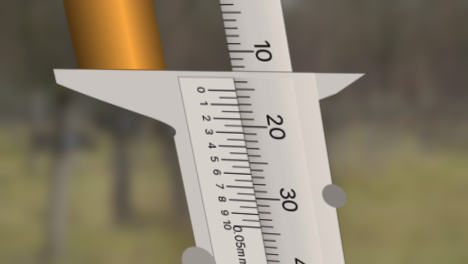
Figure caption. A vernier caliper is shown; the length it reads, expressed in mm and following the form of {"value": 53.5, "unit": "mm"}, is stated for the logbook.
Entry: {"value": 15.2, "unit": "mm"}
